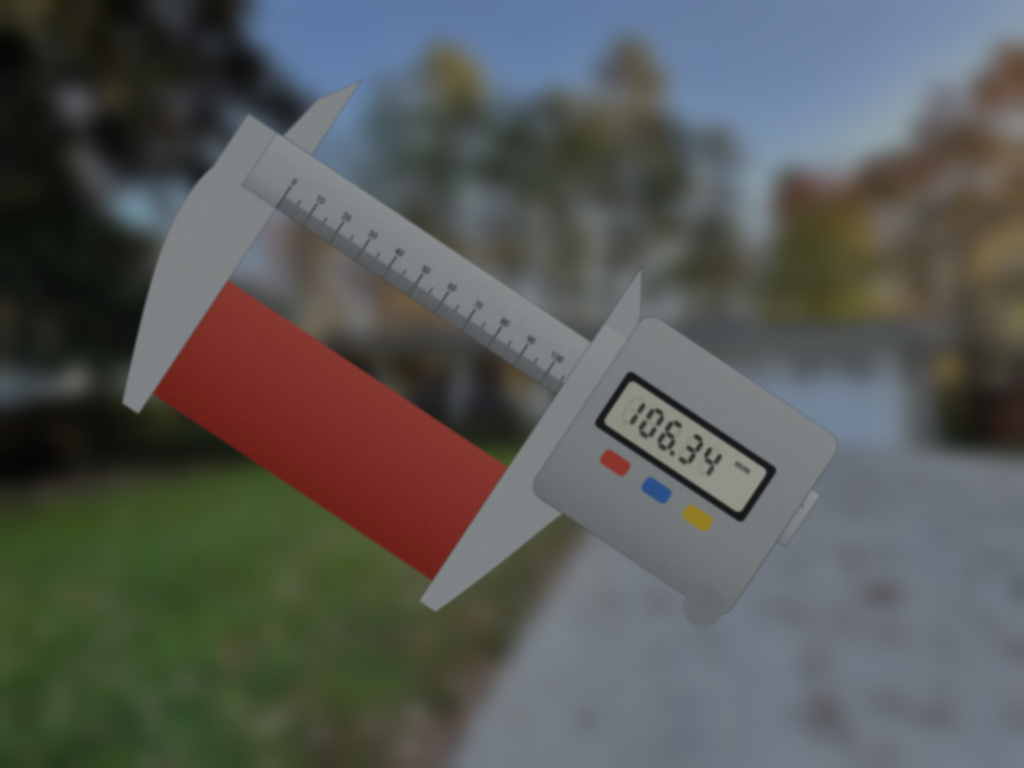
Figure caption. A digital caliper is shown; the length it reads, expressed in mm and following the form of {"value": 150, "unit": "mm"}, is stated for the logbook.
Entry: {"value": 106.34, "unit": "mm"}
